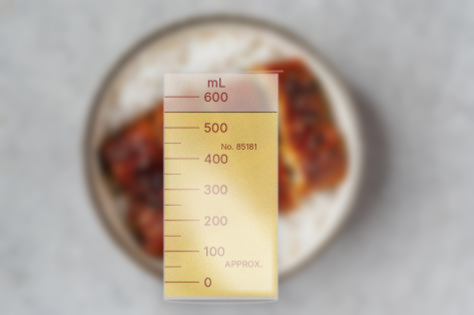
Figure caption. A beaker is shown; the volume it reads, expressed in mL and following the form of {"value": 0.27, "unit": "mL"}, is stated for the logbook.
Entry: {"value": 550, "unit": "mL"}
